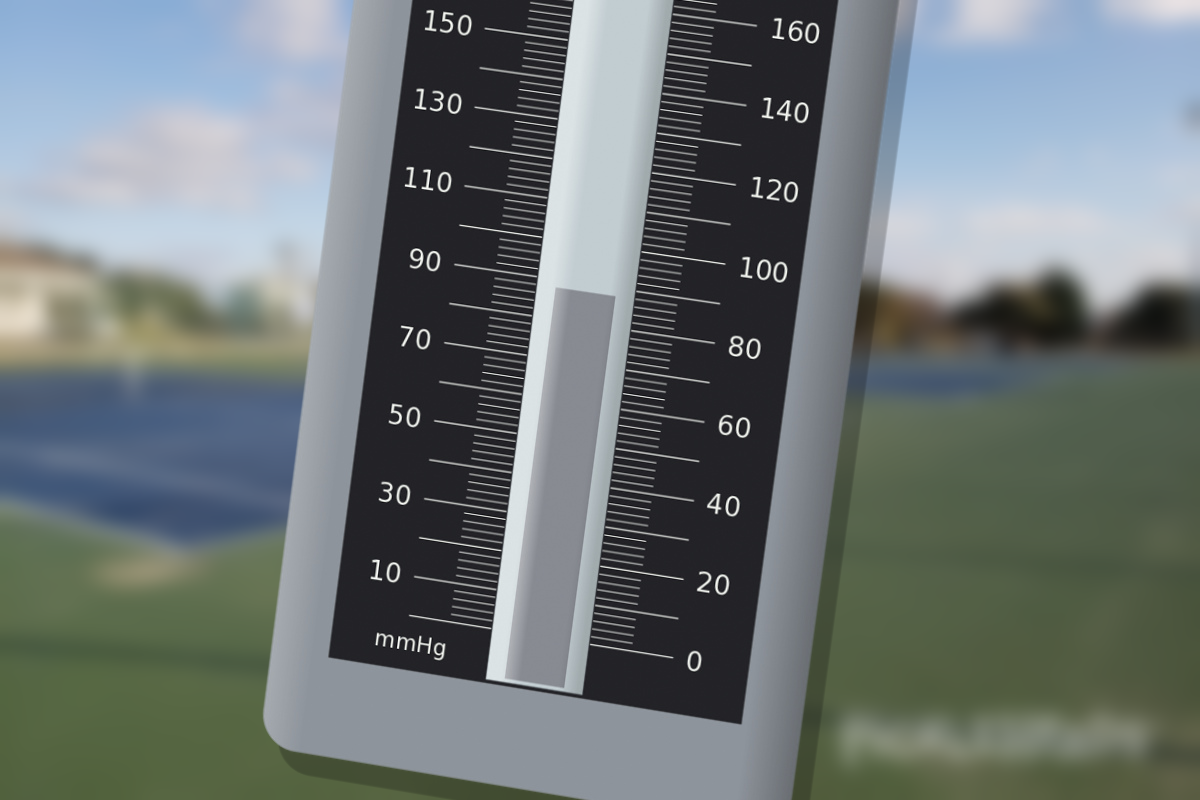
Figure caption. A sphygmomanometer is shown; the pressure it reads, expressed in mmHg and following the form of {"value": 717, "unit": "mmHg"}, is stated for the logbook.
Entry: {"value": 88, "unit": "mmHg"}
